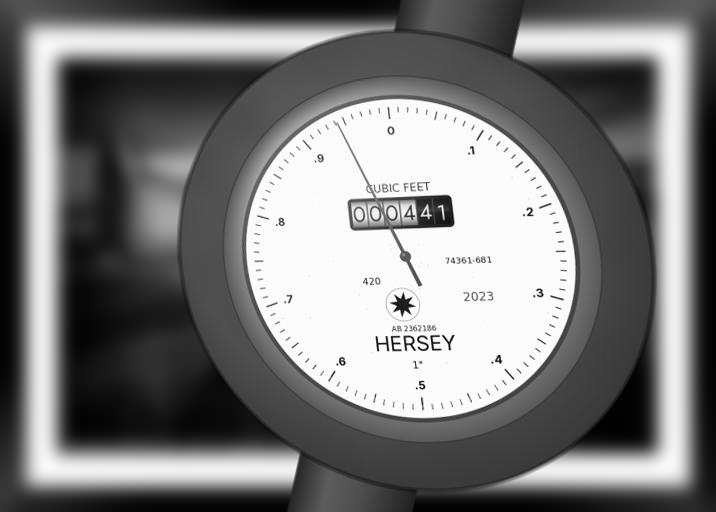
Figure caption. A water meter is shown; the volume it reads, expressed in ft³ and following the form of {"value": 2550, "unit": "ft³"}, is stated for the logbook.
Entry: {"value": 440.94, "unit": "ft³"}
